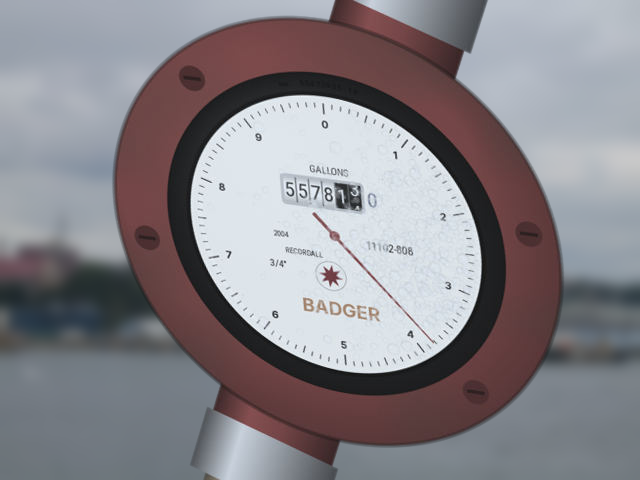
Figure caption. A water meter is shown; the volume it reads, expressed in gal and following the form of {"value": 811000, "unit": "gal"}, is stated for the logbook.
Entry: {"value": 5578133.8, "unit": "gal"}
